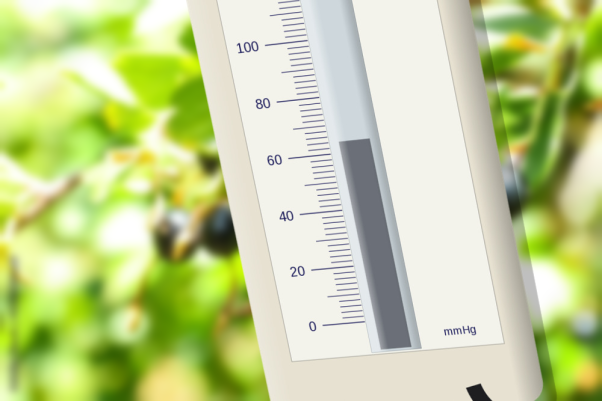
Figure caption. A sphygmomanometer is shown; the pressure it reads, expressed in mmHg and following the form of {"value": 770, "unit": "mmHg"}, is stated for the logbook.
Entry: {"value": 64, "unit": "mmHg"}
